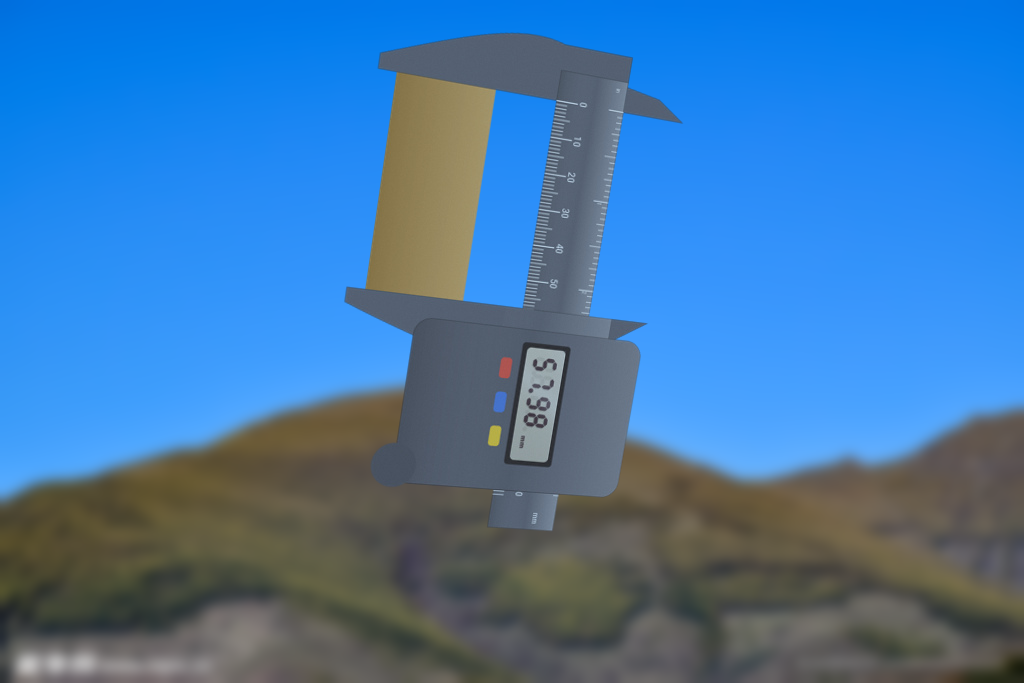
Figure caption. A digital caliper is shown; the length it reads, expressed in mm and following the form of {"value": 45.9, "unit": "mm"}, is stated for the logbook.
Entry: {"value": 57.98, "unit": "mm"}
